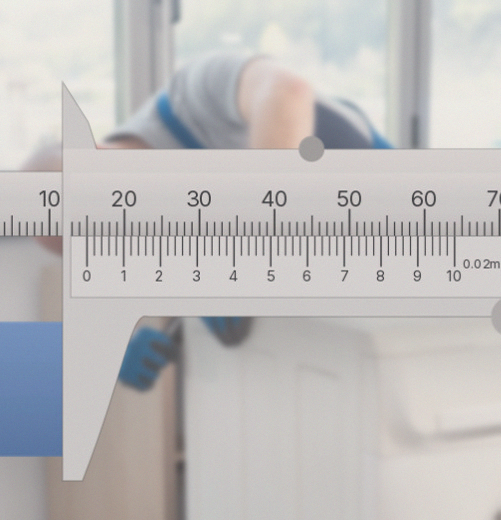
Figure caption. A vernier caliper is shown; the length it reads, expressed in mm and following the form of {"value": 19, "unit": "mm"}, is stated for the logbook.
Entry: {"value": 15.0, "unit": "mm"}
